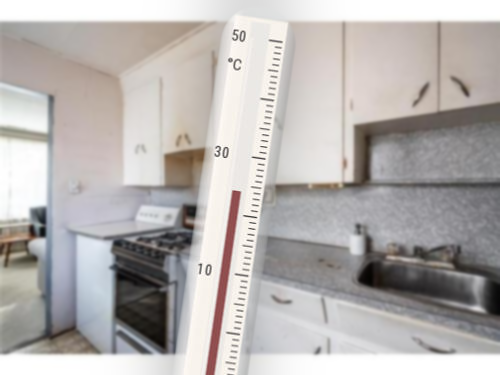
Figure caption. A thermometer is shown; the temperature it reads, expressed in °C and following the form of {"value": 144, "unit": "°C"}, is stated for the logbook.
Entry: {"value": 24, "unit": "°C"}
